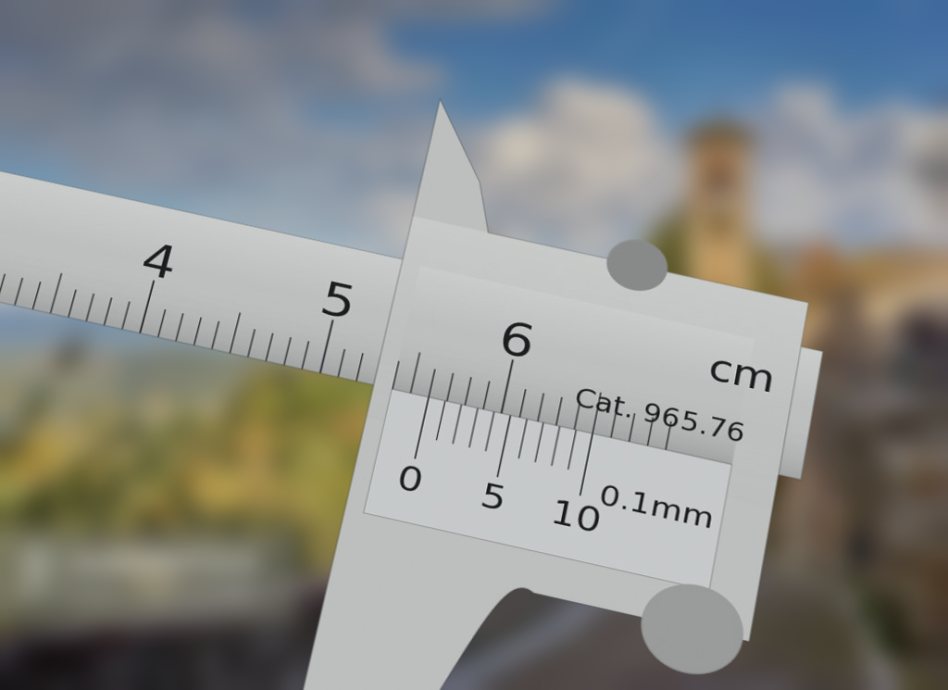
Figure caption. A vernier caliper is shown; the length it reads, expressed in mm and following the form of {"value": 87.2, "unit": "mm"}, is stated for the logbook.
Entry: {"value": 56.0, "unit": "mm"}
